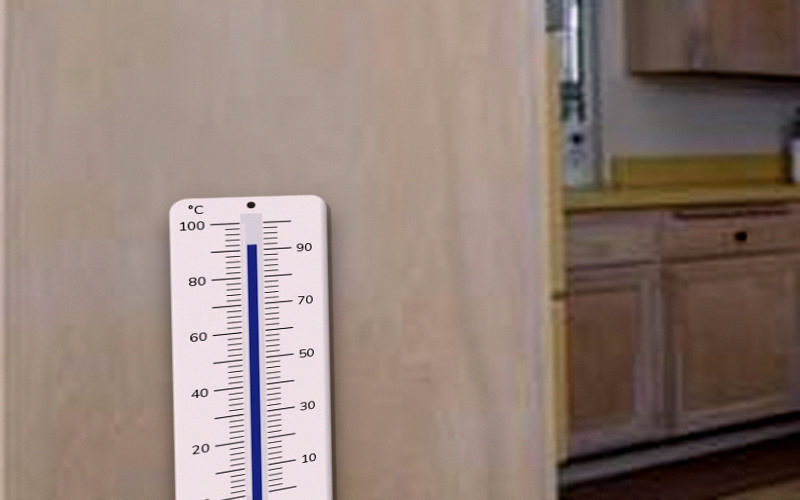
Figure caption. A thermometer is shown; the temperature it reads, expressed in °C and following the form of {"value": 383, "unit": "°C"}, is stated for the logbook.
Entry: {"value": 92, "unit": "°C"}
